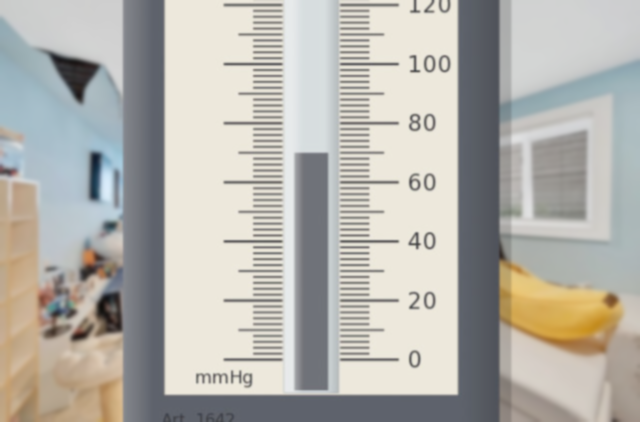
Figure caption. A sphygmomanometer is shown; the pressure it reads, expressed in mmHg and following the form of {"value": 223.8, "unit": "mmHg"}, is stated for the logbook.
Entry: {"value": 70, "unit": "mmHg"}
